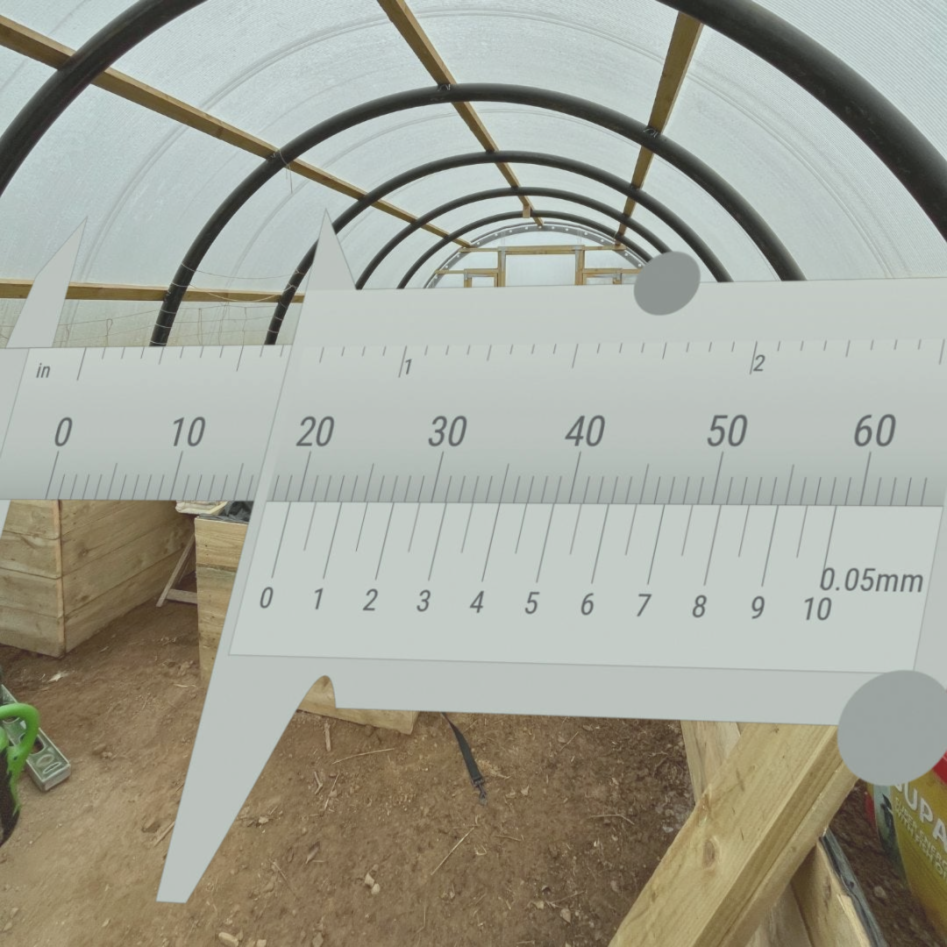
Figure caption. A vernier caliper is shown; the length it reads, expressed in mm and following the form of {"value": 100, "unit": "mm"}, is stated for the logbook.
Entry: {"value": 19.4, "unit": "mm"}
